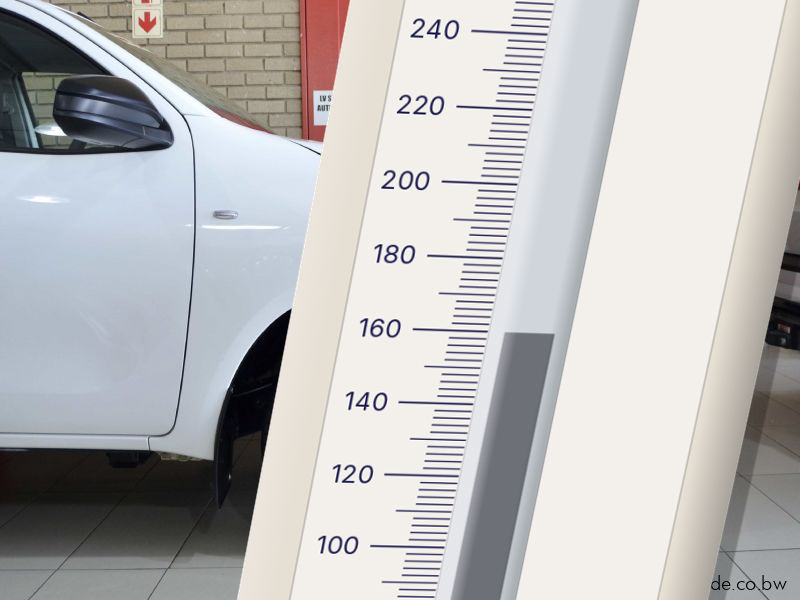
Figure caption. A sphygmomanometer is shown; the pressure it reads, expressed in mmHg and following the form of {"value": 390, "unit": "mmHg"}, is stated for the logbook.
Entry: {"value": 160, "unit": "mmHg"}
